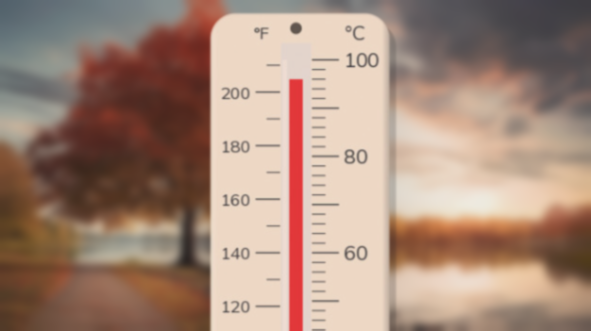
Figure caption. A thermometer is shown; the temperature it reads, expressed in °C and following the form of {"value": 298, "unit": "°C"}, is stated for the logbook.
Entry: {"value": 96, "unit": "°C"}
